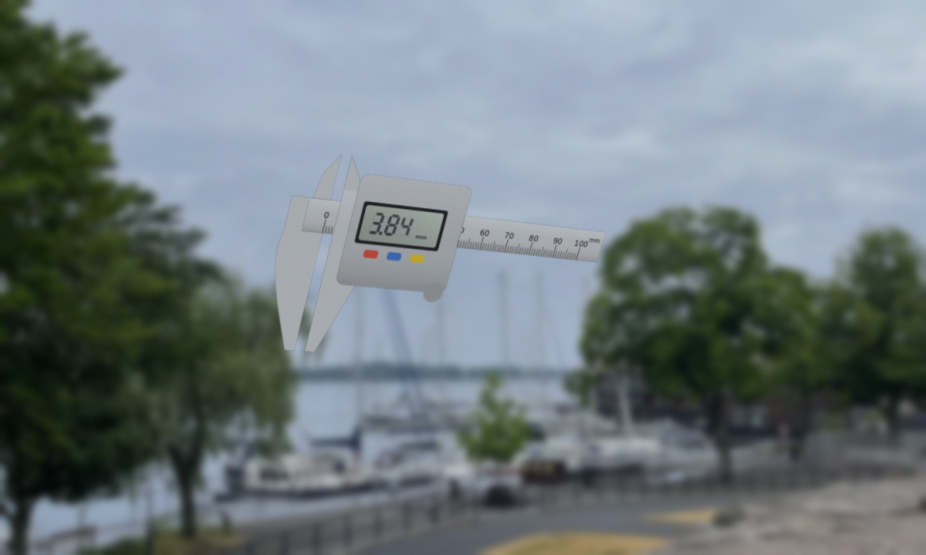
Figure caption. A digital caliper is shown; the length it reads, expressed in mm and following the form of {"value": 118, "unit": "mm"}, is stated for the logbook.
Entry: {"value": 3.84, "unit": "mm"}
